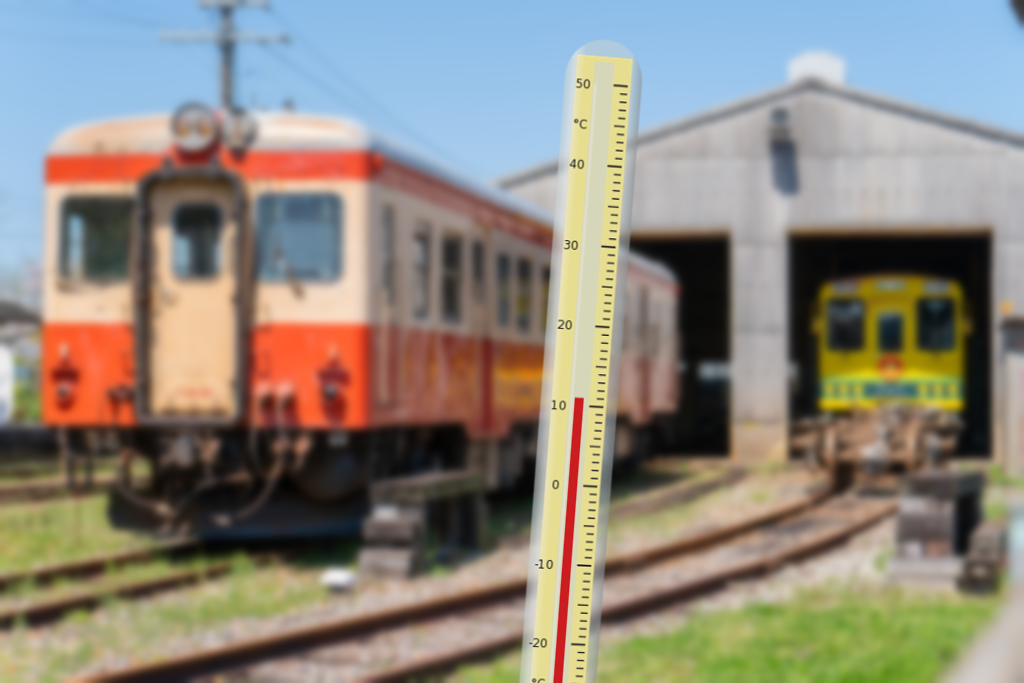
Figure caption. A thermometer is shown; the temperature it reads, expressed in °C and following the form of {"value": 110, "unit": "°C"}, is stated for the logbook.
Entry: {"value": 11, "unit": "°C"}
